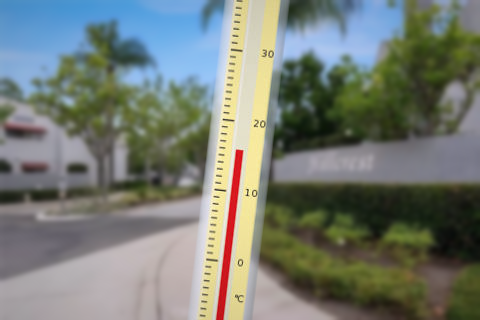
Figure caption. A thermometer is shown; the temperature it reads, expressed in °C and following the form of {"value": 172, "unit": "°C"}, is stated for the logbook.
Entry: {"value": 16, "unit": "°C"}
